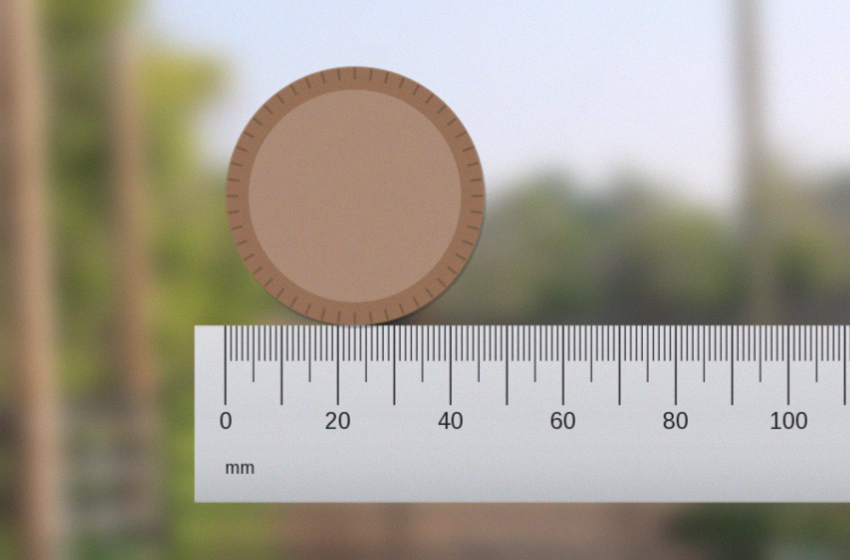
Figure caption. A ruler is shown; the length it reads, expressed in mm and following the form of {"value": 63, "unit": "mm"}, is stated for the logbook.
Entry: {"value": 46, "unit": "mm"}
